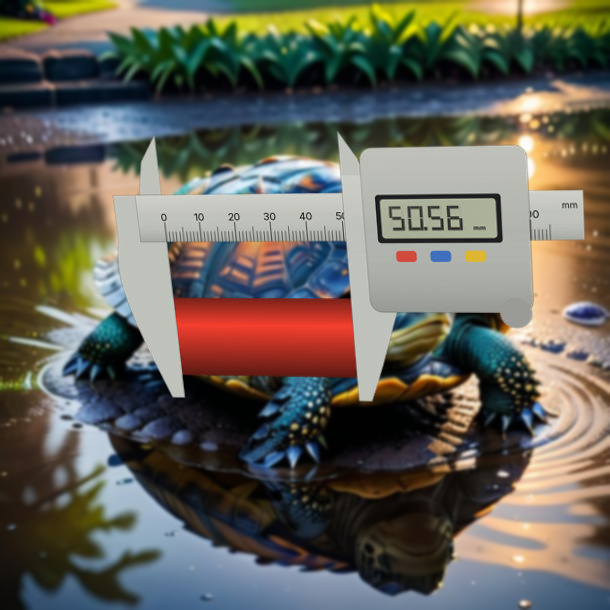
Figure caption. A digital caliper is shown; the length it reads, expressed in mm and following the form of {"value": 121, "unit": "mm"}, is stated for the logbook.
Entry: {"value": 50.56, "unit": "mm"}
